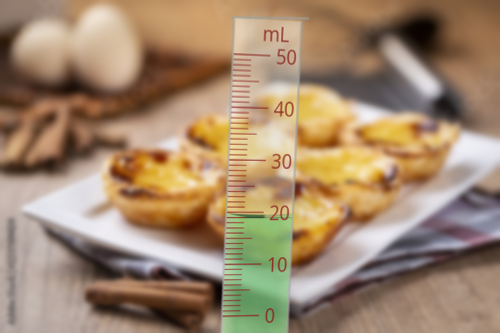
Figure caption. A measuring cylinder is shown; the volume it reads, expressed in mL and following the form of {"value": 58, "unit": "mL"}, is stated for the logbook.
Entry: {"value": 19, "unit": "mL"}
